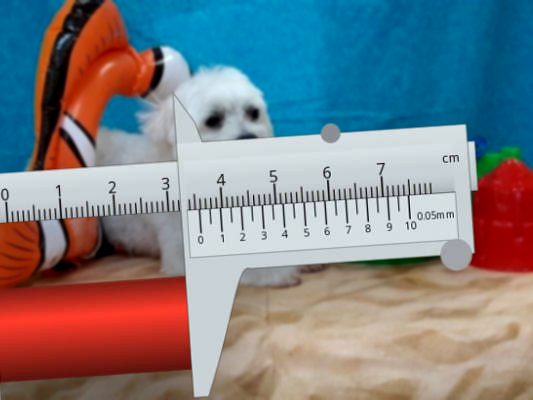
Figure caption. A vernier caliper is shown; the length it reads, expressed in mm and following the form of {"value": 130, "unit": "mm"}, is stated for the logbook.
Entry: {"value": 35.8, "unit": "mm"}
